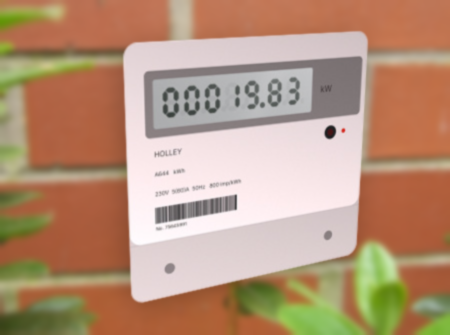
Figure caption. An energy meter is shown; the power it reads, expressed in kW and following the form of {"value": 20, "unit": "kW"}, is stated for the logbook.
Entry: {"value": 19.83, "unit": "kW"}
